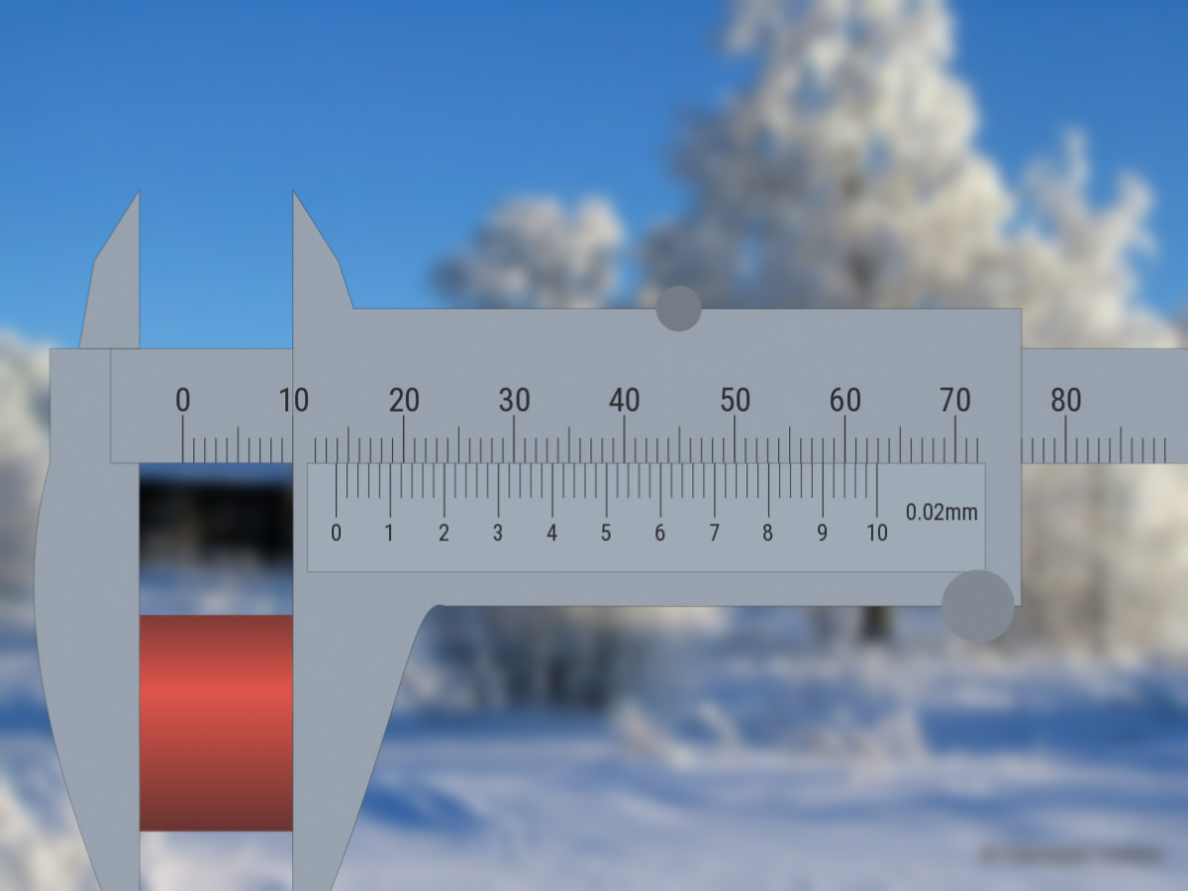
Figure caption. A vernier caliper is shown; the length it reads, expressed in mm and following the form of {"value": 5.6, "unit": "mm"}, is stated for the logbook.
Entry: {"value": 13.9, "unit": "mm"}
